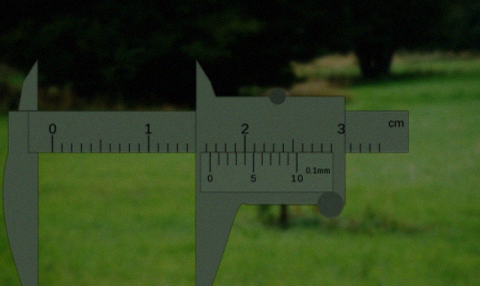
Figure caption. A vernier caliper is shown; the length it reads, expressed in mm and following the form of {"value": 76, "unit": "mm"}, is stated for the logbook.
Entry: {"value": 16.4, "unit": "mm"}
